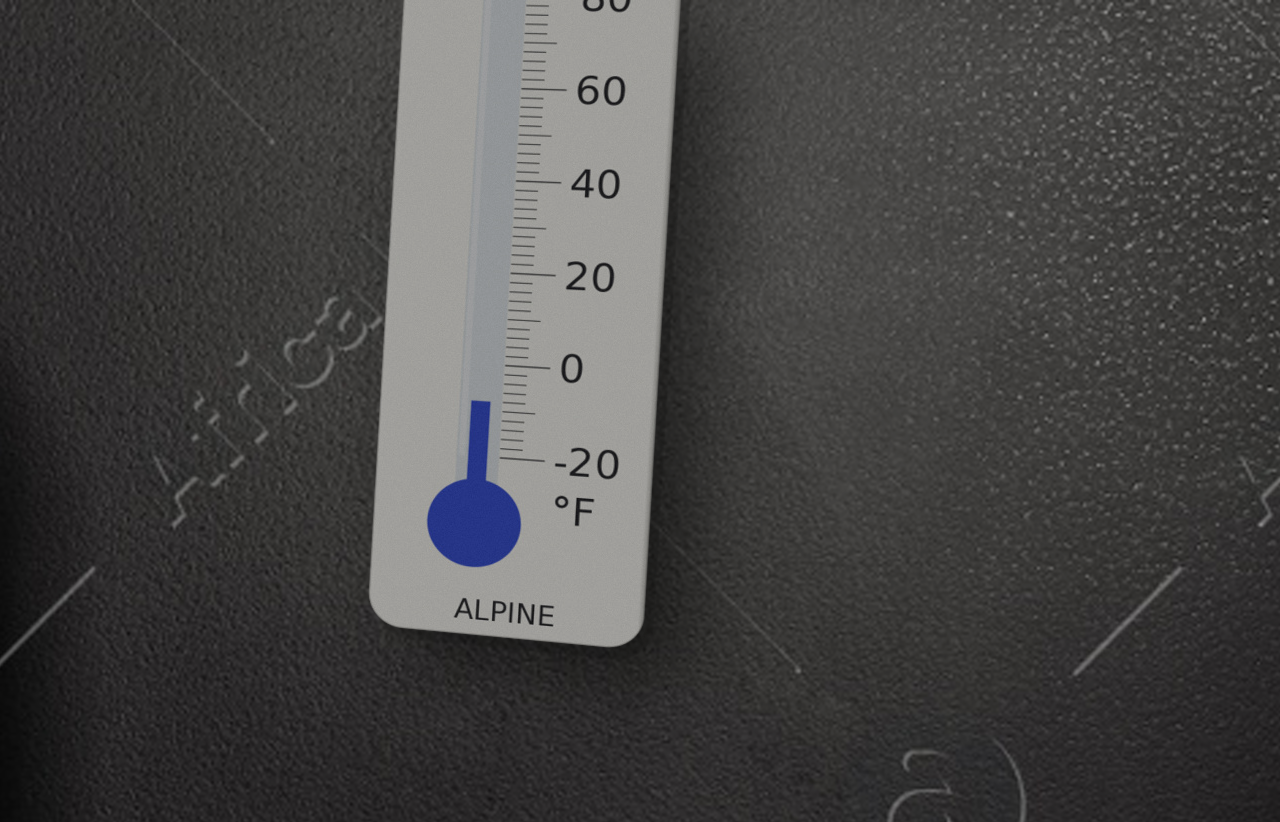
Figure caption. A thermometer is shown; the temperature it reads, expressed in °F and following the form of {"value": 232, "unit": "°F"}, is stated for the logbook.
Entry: {"value": -8, "unit": "°F"}
